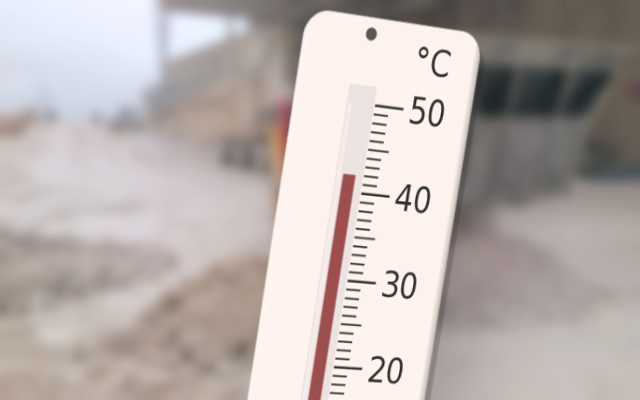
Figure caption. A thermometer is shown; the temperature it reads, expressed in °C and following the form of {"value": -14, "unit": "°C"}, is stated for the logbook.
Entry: {"value": 42, "unit": "°C"}
